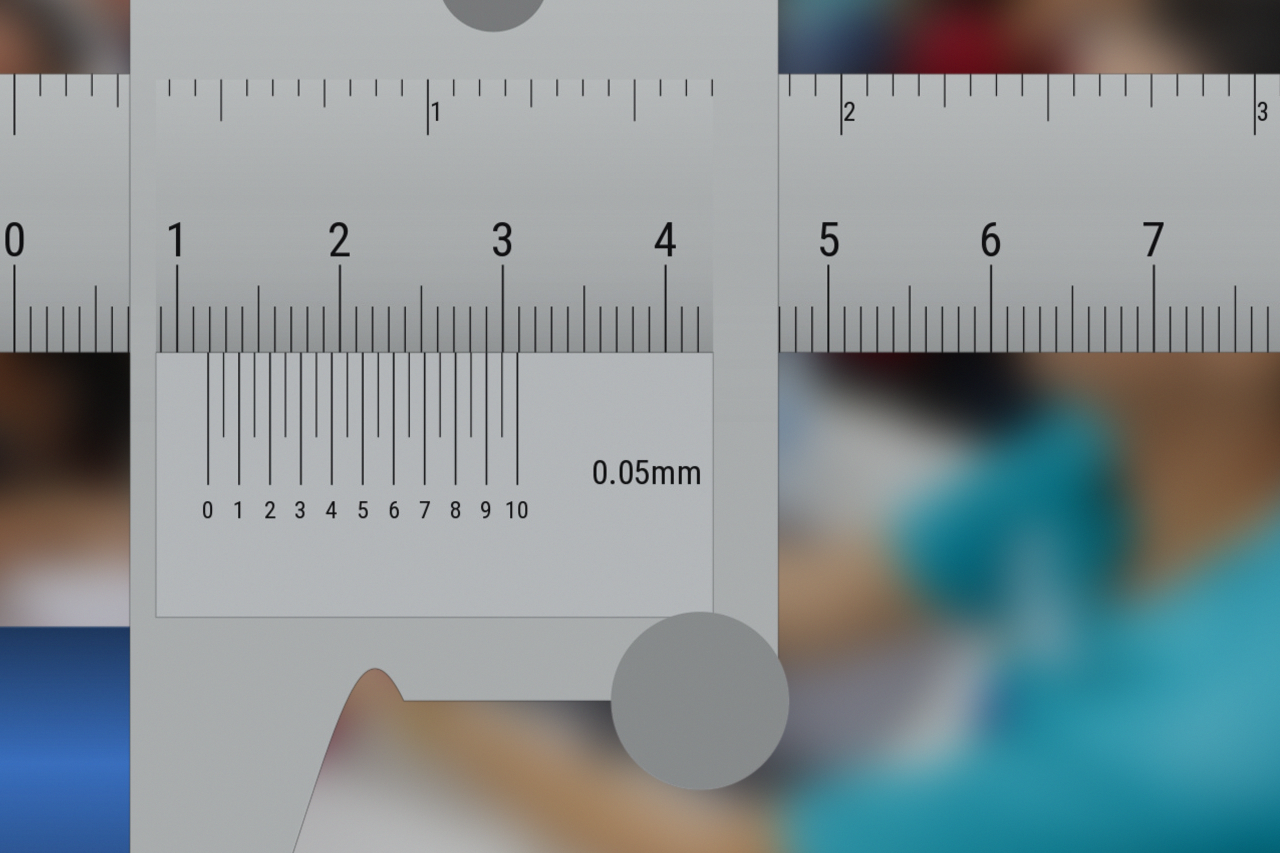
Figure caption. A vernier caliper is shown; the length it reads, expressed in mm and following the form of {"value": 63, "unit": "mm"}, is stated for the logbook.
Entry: {"value": 11.9, "unit": "mm"}
